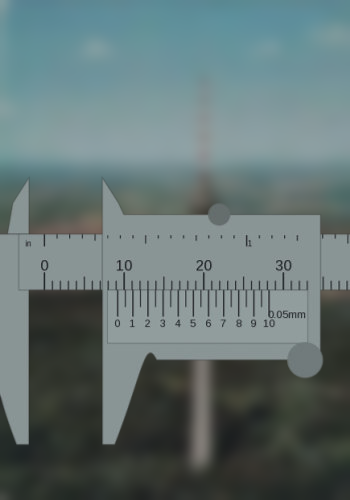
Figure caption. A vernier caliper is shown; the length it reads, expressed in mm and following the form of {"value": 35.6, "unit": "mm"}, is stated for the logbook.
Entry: {"value": 9.2, "unit": "mm"}
